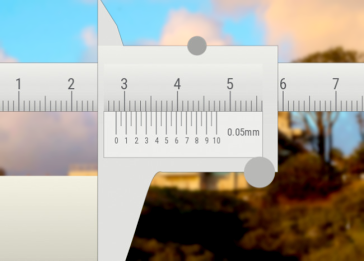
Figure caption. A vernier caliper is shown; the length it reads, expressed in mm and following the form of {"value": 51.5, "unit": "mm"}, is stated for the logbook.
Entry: {"value": 28.4, "unit": "mm"}
